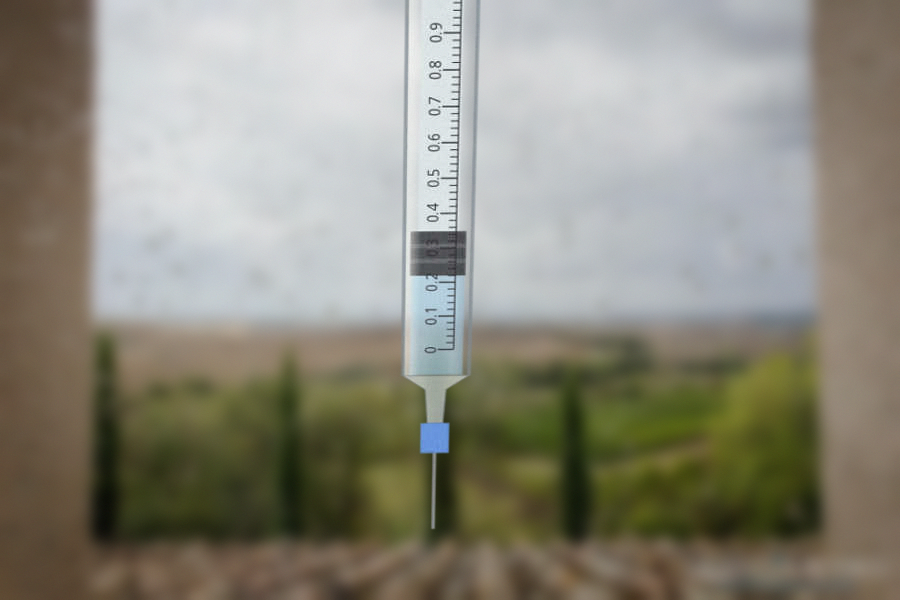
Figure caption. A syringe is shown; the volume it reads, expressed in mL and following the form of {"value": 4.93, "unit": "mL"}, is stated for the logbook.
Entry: {"value": 0.22, "unit": "mL"}
